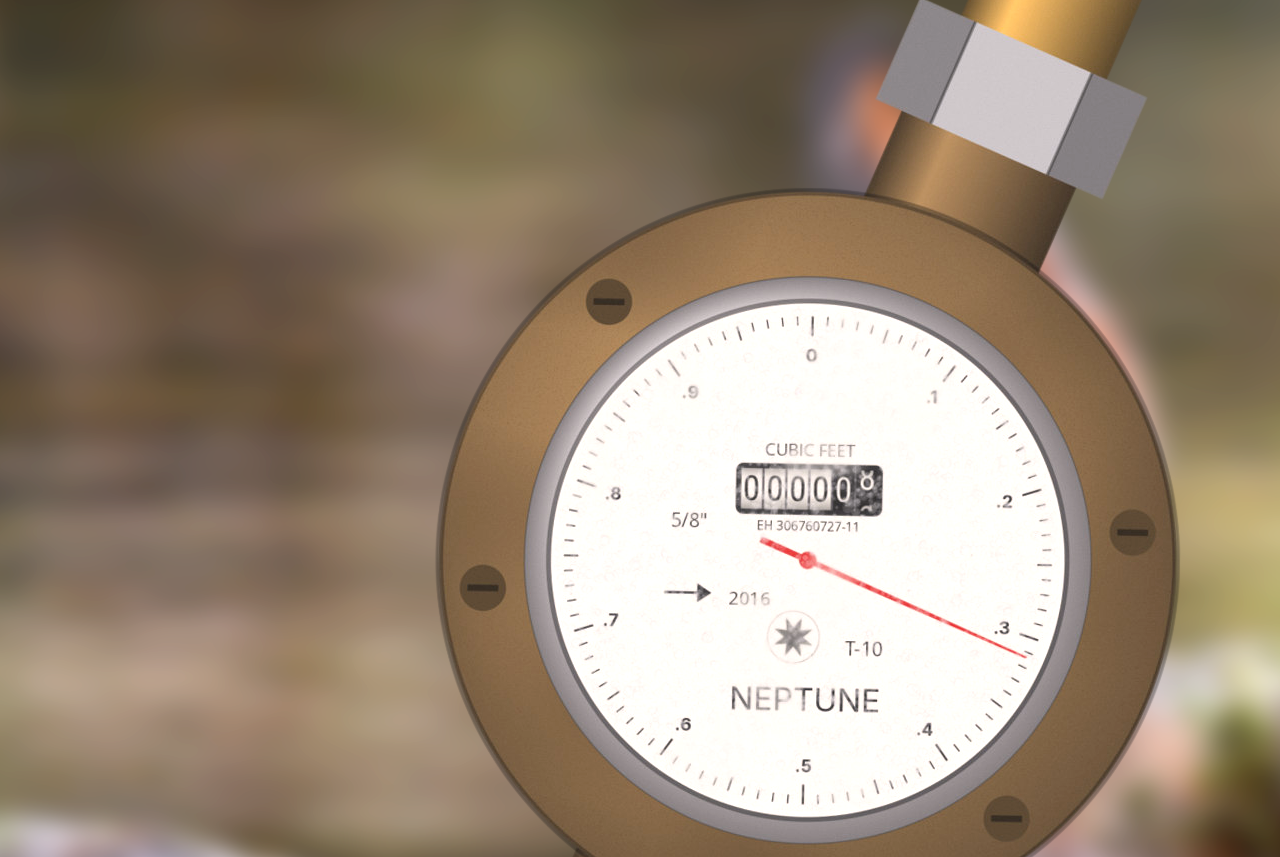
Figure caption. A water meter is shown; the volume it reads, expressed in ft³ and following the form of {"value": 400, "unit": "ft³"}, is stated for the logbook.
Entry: {"value": 8.31, "unit": "ft³"}
